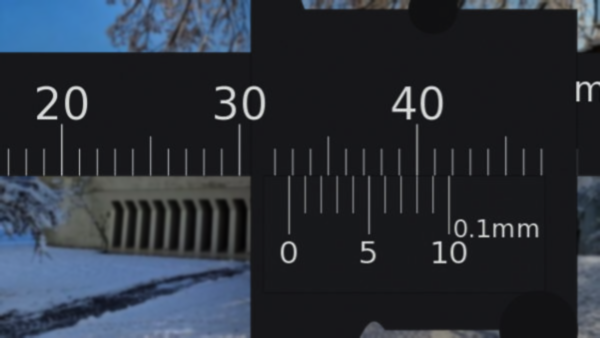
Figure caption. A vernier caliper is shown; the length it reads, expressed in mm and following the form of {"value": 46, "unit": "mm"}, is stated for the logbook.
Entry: {"value": 32.8, "unit": "mm"}
